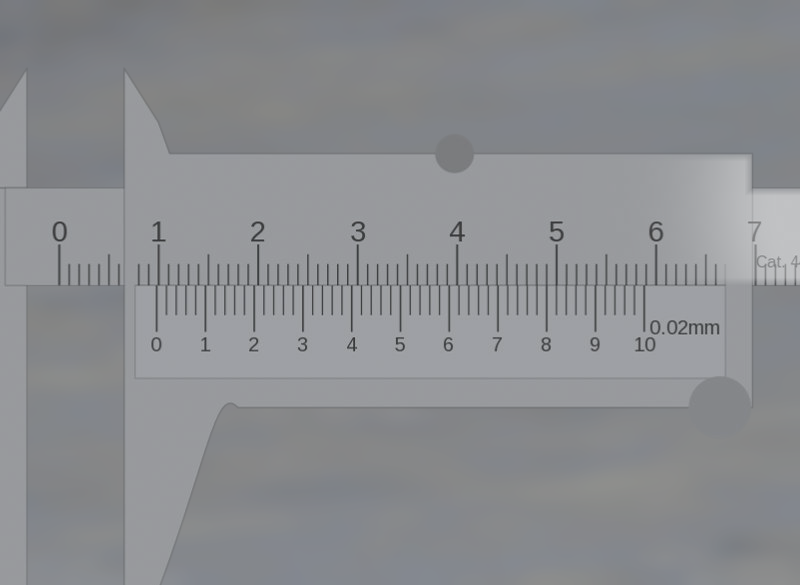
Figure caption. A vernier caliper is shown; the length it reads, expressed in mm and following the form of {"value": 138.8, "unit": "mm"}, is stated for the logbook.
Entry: {"value": 9.8, "unit": "mm"}
